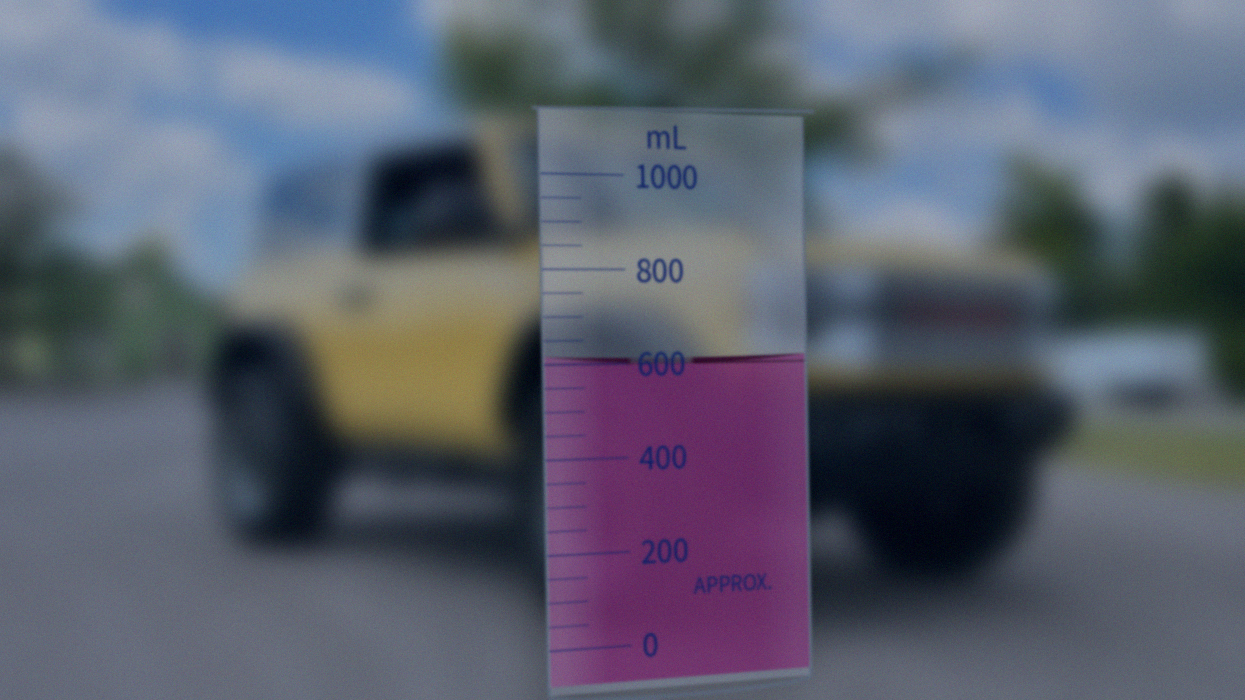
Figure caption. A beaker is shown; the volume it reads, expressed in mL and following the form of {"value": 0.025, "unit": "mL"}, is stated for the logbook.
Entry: {"value": 600, "unit": "mL"}
